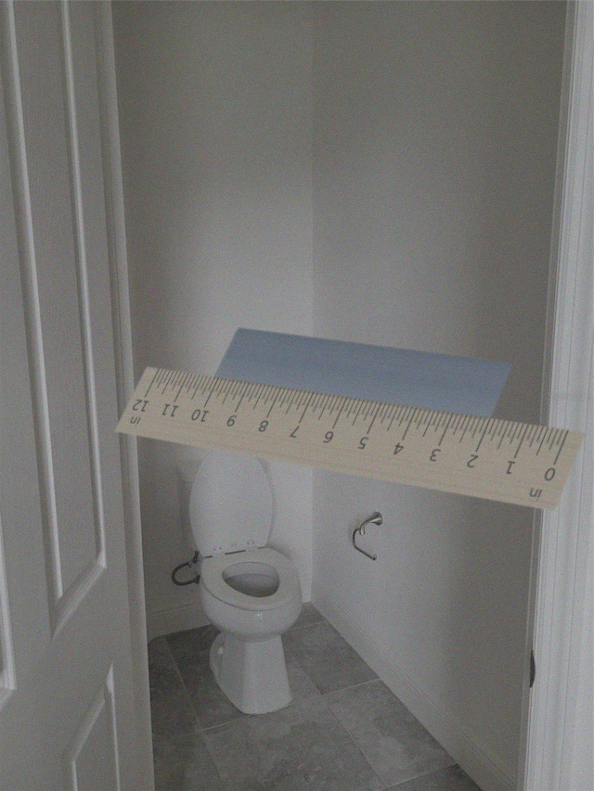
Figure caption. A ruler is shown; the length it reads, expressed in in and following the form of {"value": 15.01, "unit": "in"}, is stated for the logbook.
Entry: {"value": 8.125, "unit": "in"}
